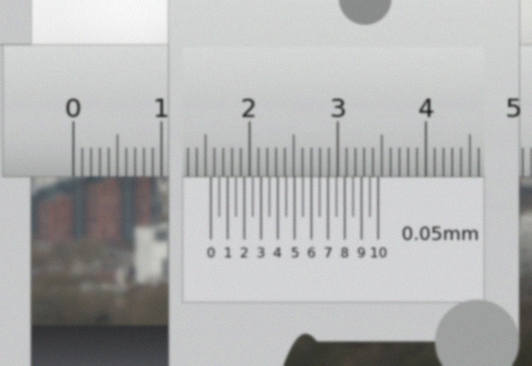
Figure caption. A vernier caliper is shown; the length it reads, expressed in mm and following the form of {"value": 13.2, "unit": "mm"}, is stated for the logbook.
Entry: {"value": 15.6, "unit": "mm"}
